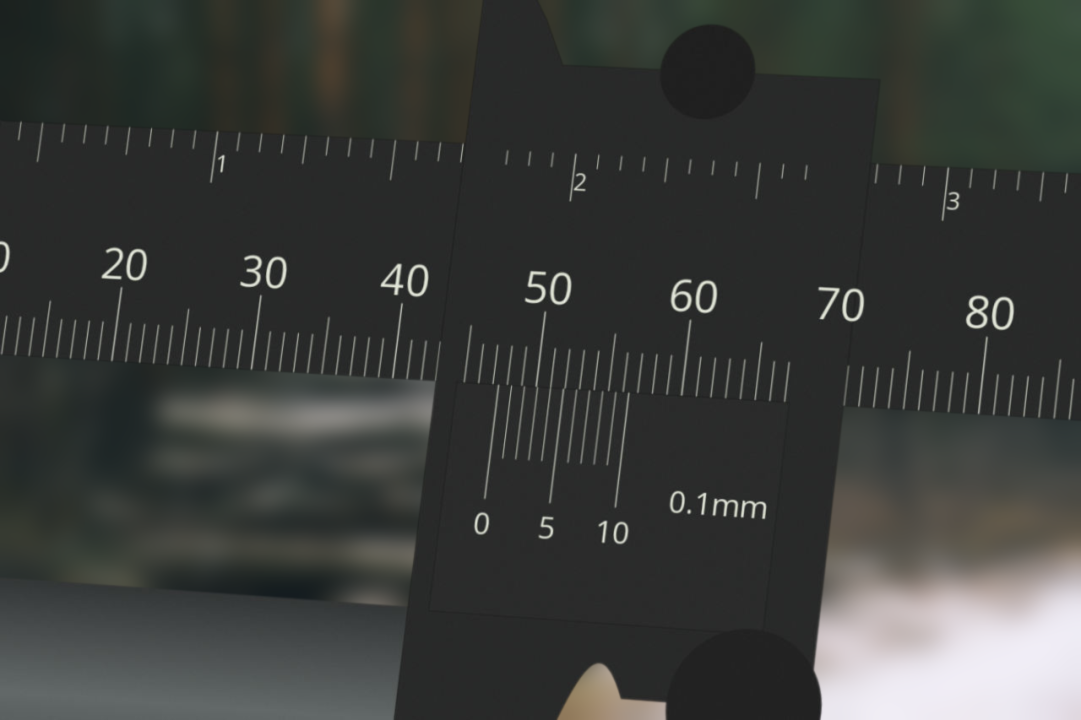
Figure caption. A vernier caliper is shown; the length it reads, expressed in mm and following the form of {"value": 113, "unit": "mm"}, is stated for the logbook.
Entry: {"value": 47.4, "unit": "mm"}
